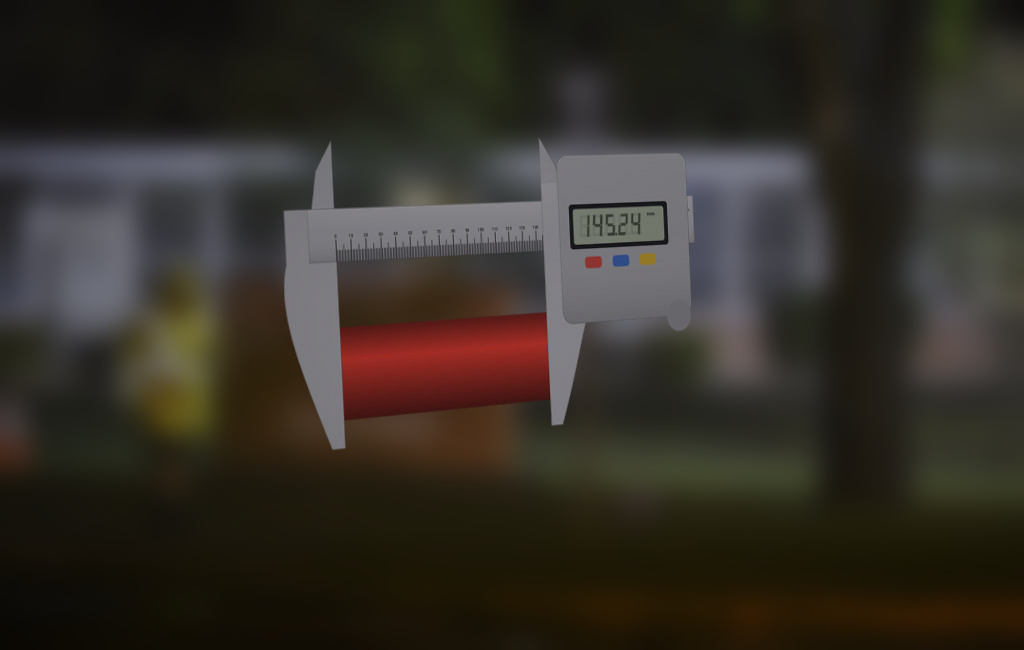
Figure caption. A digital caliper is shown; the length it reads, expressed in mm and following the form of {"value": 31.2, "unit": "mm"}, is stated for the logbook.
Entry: {"value": 145.24, "unit": "mm"}
